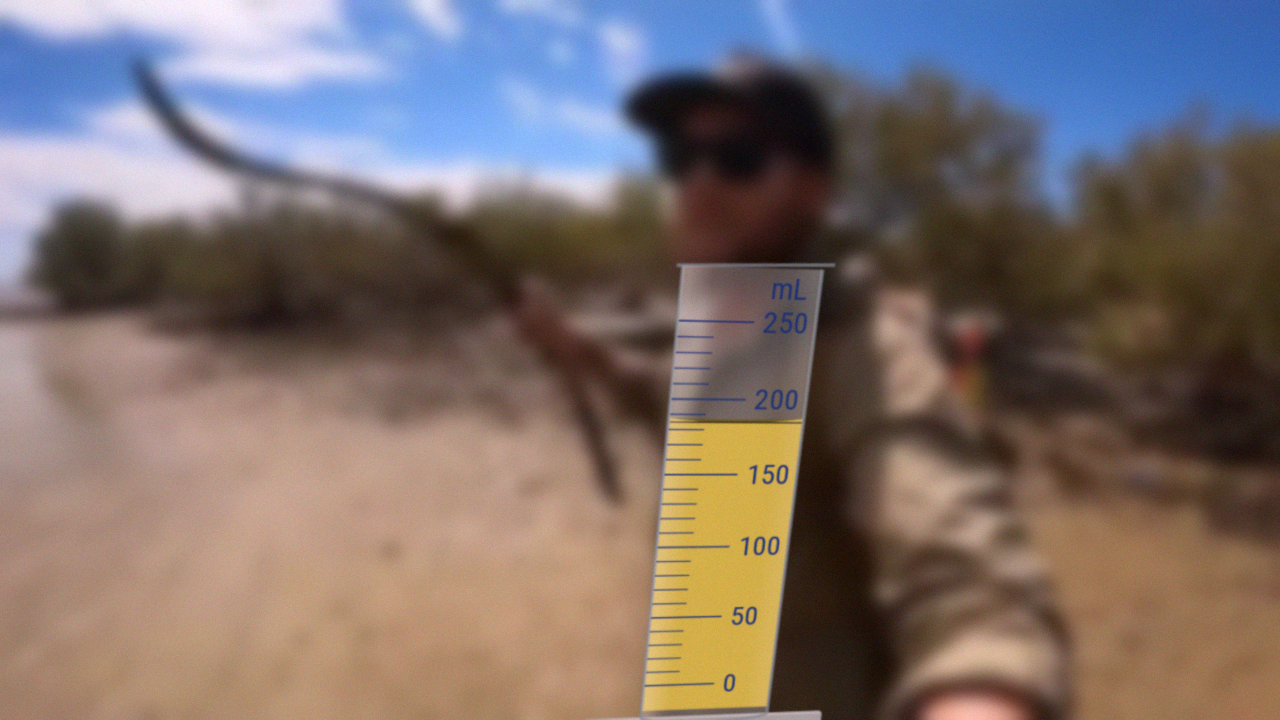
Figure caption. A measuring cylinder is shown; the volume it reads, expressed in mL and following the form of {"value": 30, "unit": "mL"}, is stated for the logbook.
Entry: {"value": 185, "unit": "mL"}
